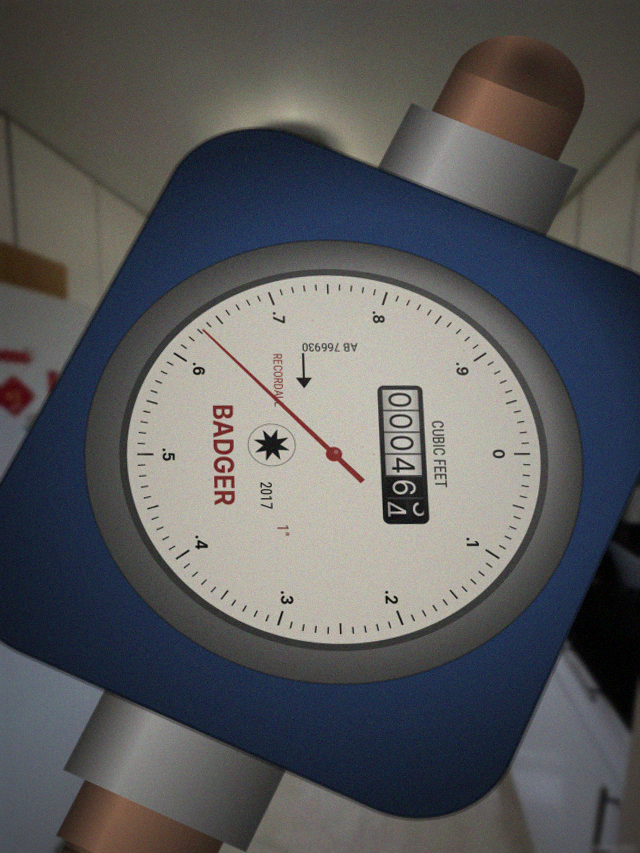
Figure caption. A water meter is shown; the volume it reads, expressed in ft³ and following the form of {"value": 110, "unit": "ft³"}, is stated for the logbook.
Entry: {"value": 463.63, "unit": "ft³"}
